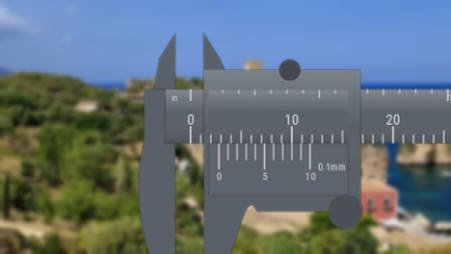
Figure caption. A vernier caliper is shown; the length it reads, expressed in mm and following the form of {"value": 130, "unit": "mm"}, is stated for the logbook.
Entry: {"value": 2.8, "unit": "mm"}
